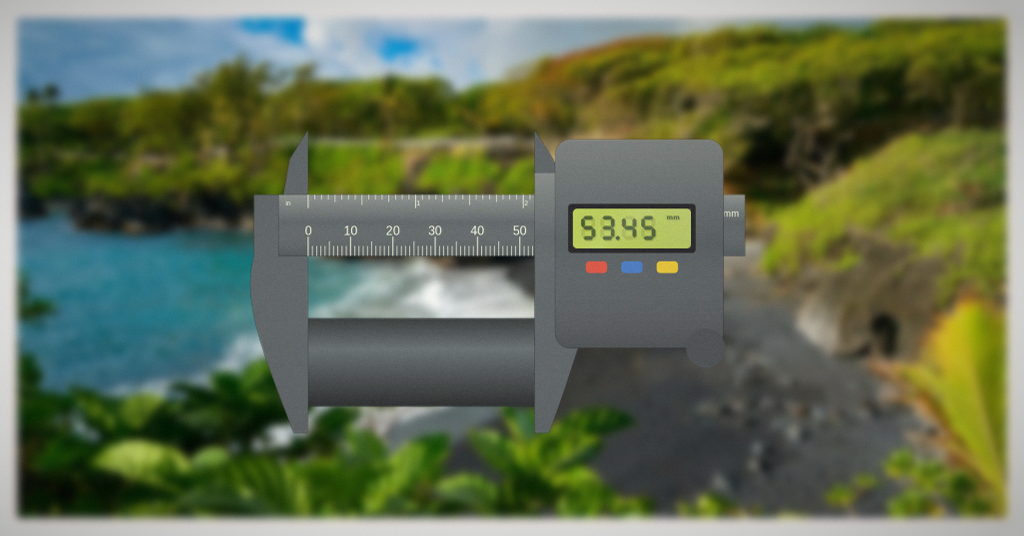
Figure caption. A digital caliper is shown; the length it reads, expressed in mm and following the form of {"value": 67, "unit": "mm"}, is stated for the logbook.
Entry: {"value": 53.45, "unit": "mm"}
